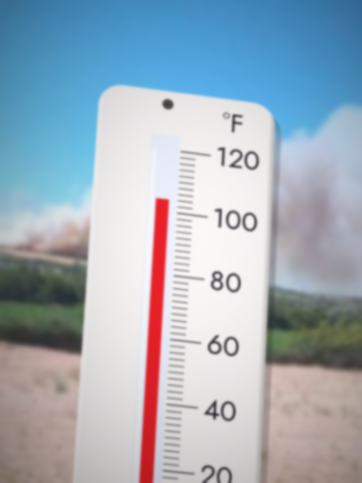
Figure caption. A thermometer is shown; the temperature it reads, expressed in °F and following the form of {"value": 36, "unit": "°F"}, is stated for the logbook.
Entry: {"value": 104, "unit": "°F"}
